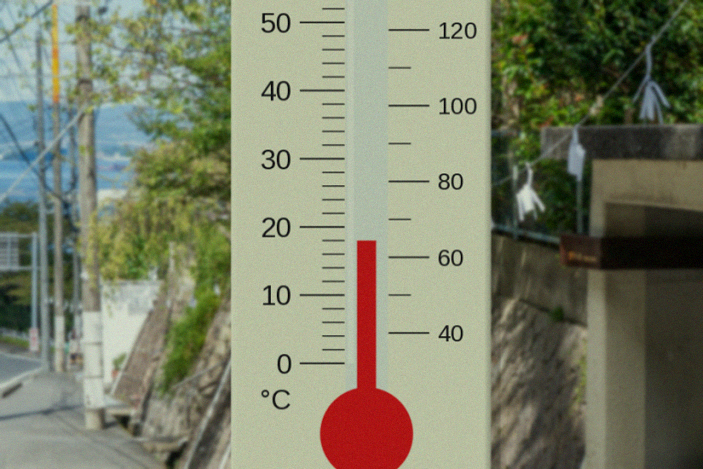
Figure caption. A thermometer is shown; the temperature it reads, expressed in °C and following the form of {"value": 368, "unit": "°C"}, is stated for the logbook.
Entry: {"value": 18, "unit": "°C"}
